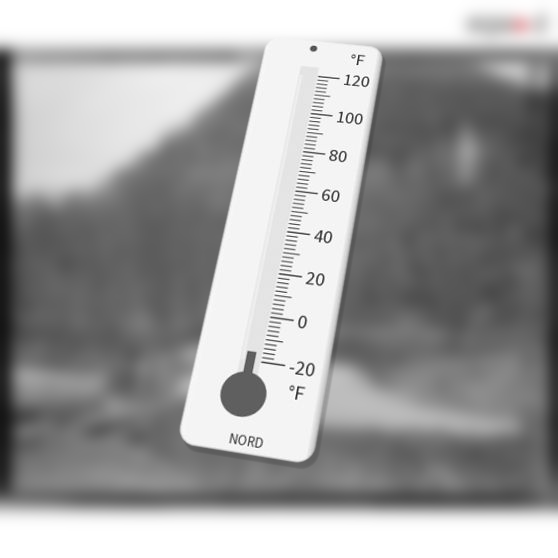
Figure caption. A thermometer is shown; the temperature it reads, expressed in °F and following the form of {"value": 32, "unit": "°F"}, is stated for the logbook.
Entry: {"value": -16, "unit": "°F"}
